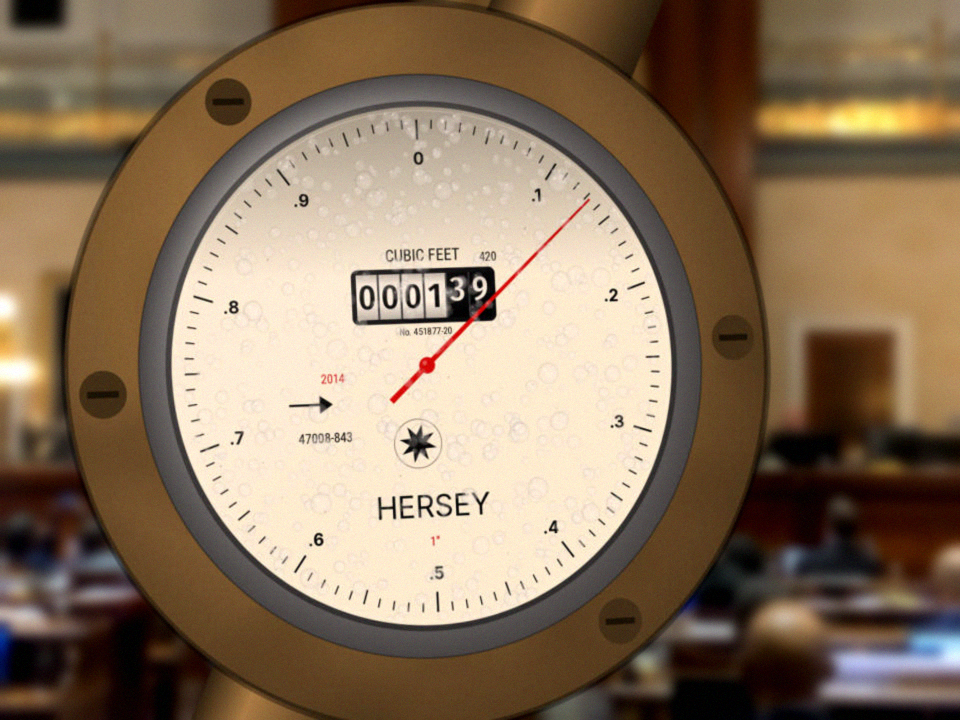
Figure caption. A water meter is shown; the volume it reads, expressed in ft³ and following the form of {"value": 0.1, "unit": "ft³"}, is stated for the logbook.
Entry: {"value": 139.13, "unit": "ft³"}
